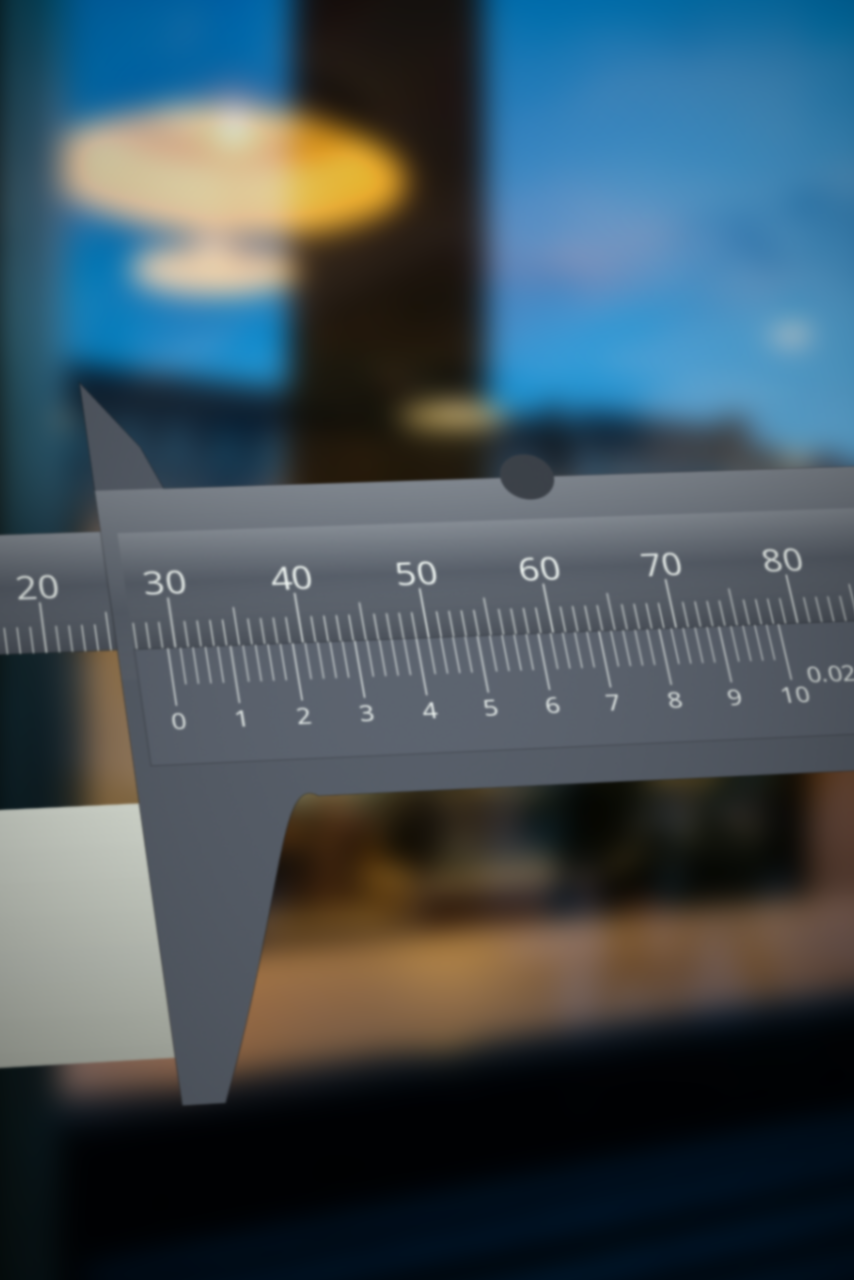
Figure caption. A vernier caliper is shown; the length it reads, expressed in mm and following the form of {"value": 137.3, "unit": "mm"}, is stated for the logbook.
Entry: {"value": 29.4, "unit": "mm"}
